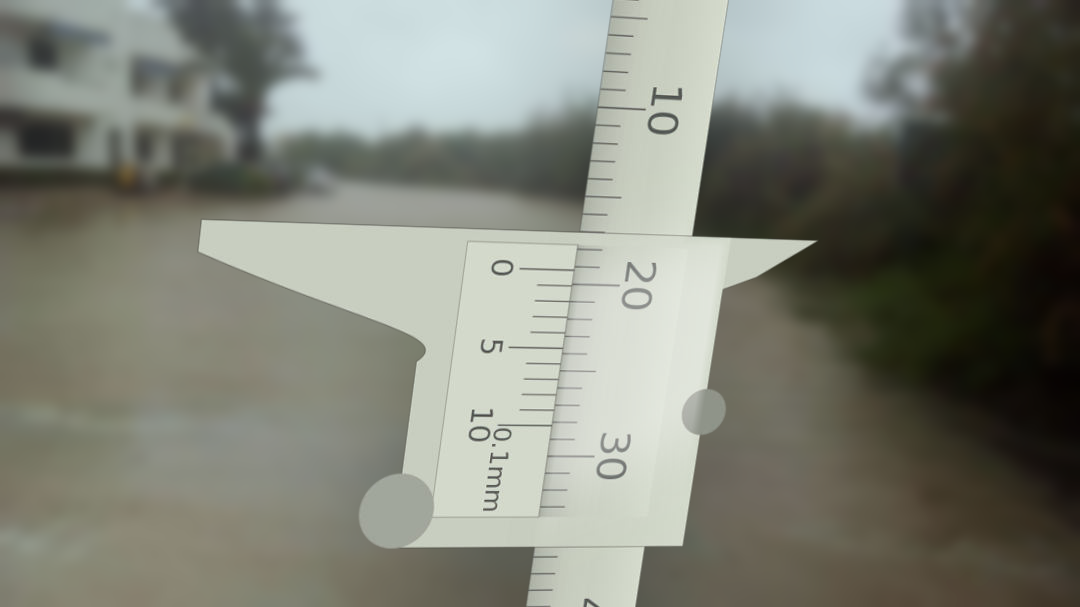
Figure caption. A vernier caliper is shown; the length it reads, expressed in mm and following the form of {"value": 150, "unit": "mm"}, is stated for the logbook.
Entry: {"value": 19.2, "unit": "mm"}
